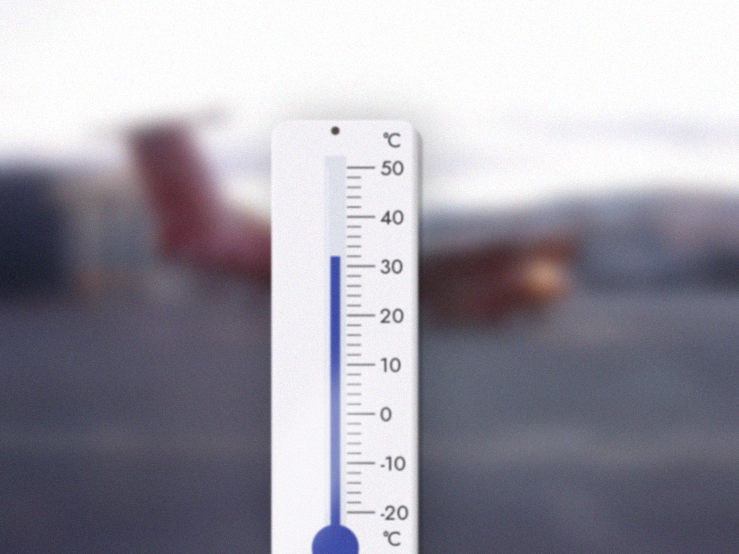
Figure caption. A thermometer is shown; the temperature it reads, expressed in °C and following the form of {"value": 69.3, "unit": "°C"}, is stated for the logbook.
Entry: {"value": 32, "unit": "°C"}
